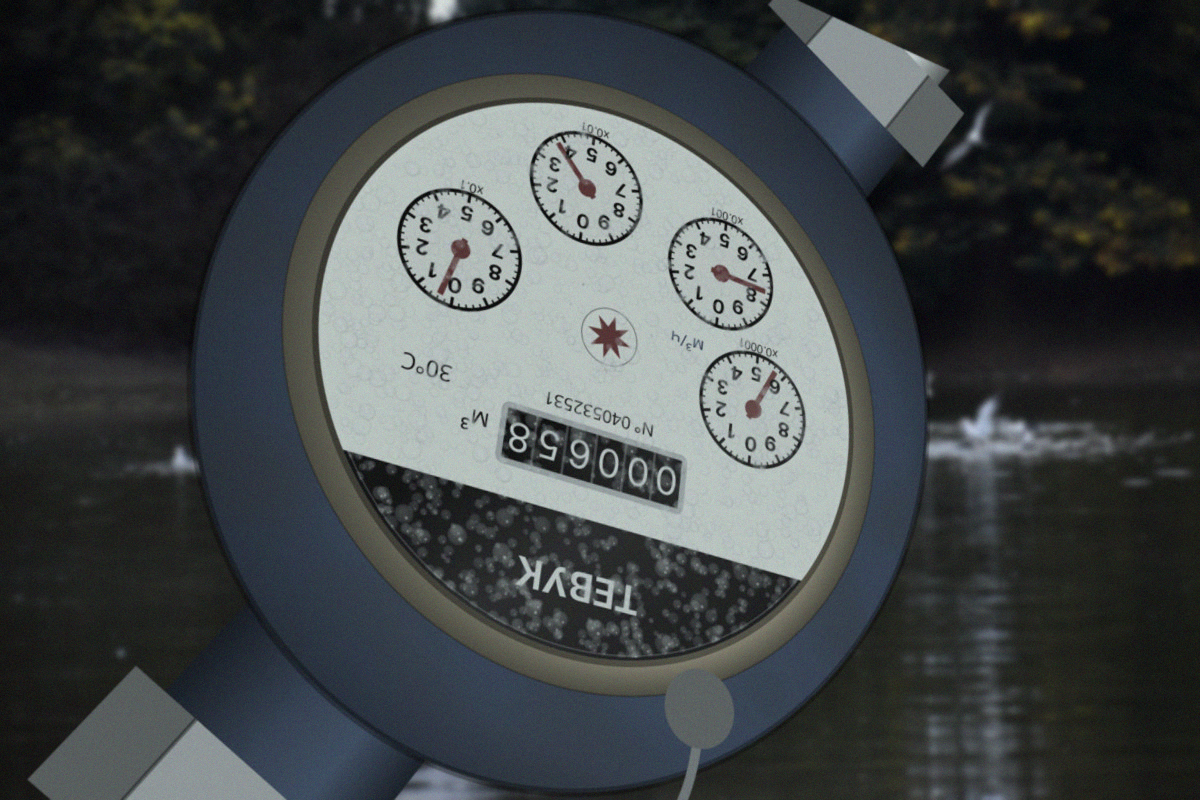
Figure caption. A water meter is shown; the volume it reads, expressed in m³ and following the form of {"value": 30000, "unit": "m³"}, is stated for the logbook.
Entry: {"value": 658.0375, "unit": "m³"}
